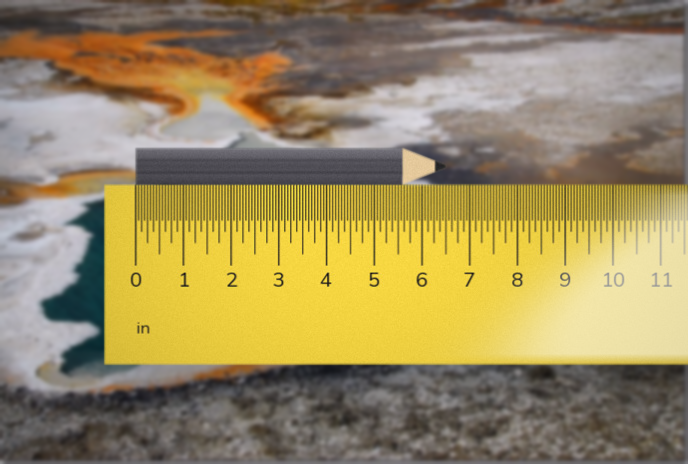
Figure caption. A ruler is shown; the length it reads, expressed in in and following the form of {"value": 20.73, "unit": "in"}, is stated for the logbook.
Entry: {"value": 6.5, "unit": "in"}
